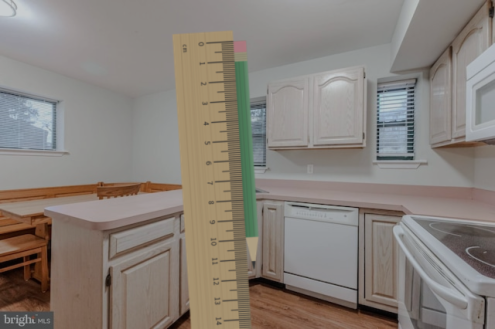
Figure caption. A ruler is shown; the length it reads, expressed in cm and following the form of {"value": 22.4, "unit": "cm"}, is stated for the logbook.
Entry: {"value": 11.5, "unit": "cm"}
